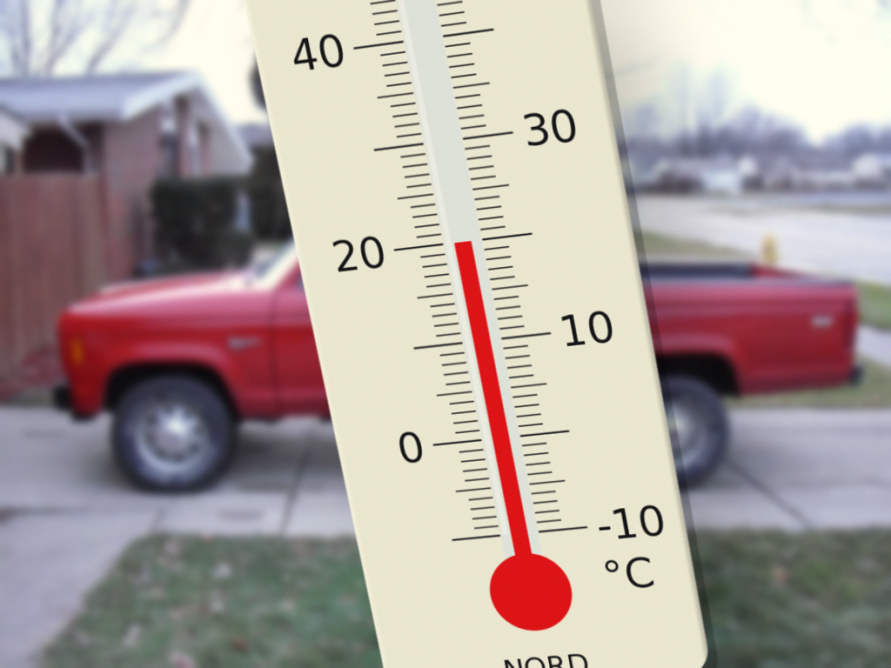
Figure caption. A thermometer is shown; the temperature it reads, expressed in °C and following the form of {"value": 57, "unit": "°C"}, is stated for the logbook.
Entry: {"value": 20, "unit": "°C"}
